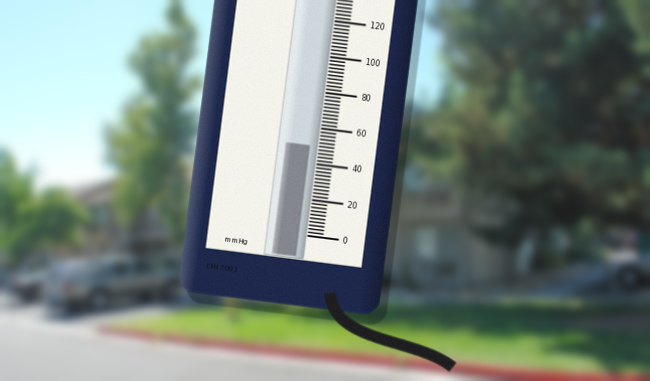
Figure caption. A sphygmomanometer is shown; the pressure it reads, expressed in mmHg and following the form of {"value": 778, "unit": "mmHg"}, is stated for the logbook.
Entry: {"value": 50, "unit": "mmHg"}
